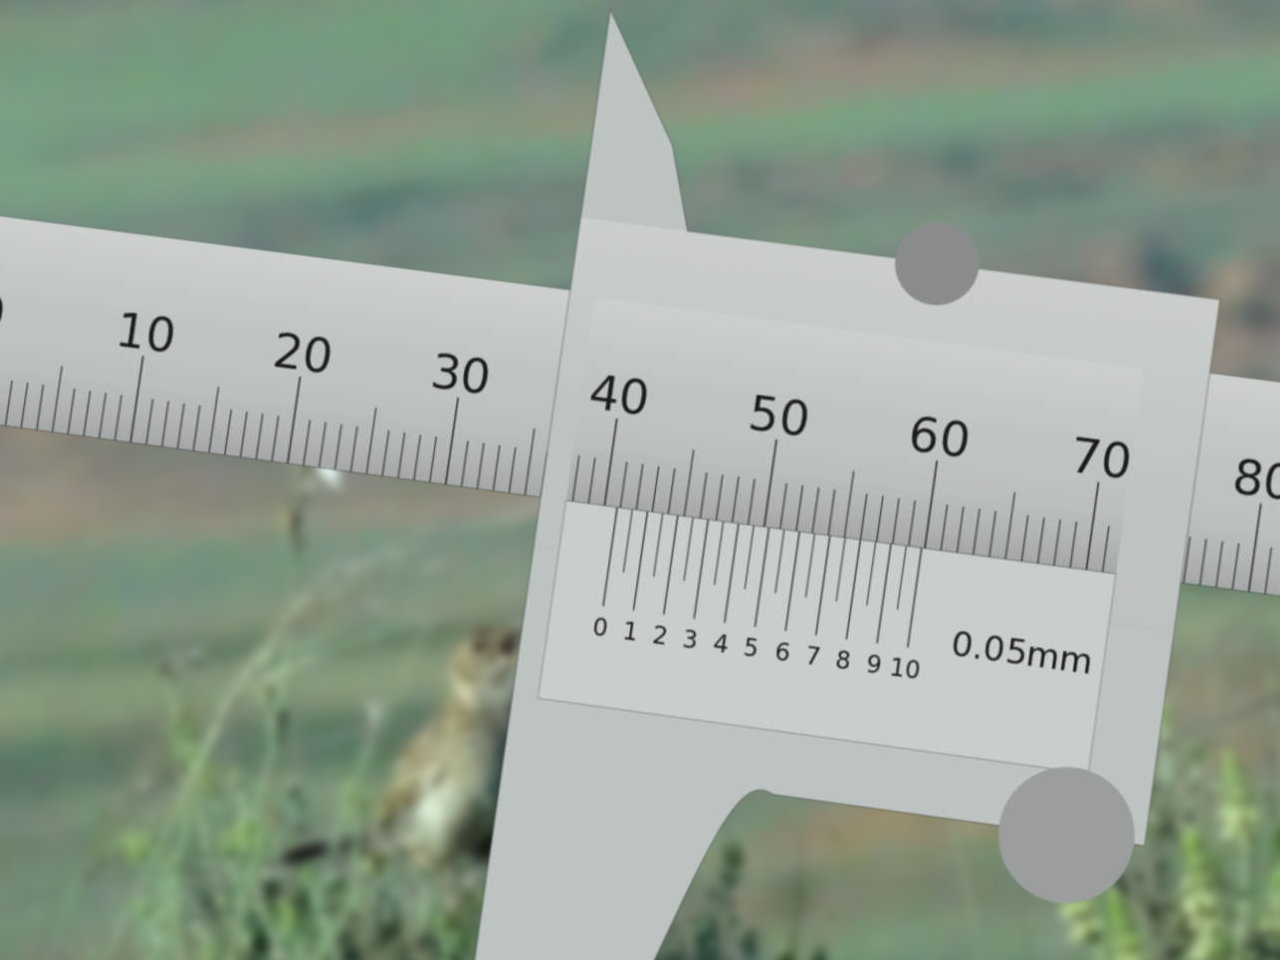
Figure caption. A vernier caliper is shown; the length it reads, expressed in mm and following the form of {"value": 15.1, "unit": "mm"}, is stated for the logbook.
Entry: {"value": 40.8, "unit": "mm"}
